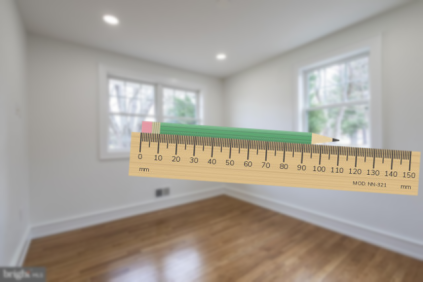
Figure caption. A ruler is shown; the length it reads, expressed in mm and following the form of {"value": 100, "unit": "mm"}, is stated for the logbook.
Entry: {"value": 110, "unit": "mm"}
